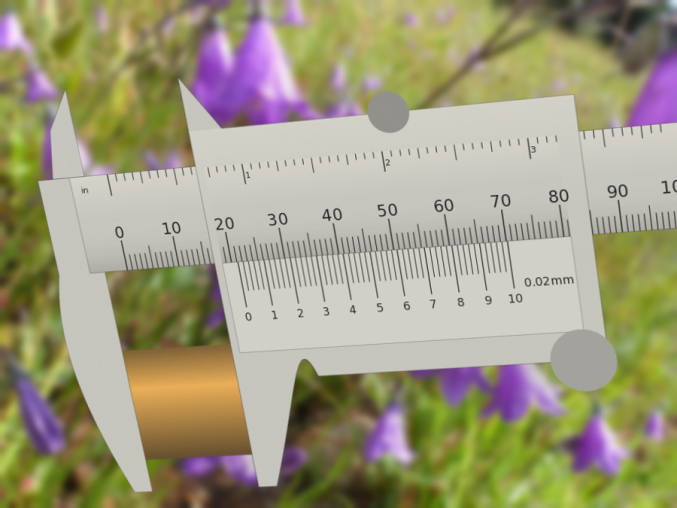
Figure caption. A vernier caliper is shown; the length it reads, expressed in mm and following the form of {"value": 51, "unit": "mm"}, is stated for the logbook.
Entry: {"value": 21.2, "unit": "mm"}
